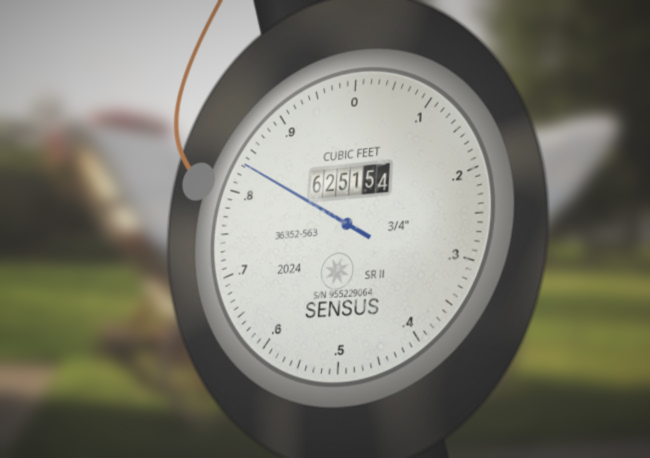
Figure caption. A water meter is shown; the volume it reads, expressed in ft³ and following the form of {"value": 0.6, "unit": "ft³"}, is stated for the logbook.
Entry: {"value": 625153.83, "unit": "ft³"}
